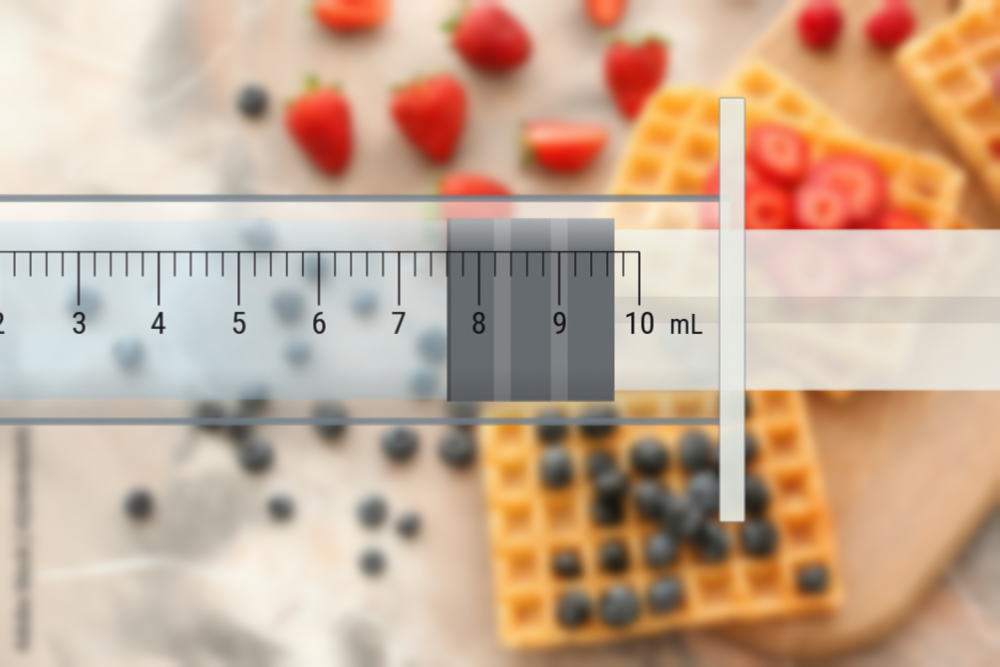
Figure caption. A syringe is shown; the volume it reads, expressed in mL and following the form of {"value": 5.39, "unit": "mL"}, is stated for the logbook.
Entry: {"value": 7.6, "unit": "mL"}
